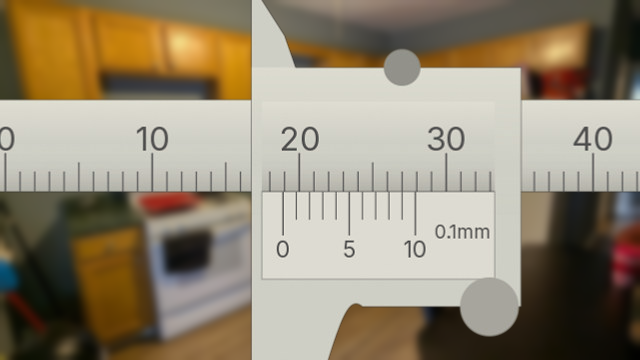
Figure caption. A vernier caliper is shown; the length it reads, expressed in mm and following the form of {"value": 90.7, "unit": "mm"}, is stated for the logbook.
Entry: {"value": 18.9, "unit": "mm"}
